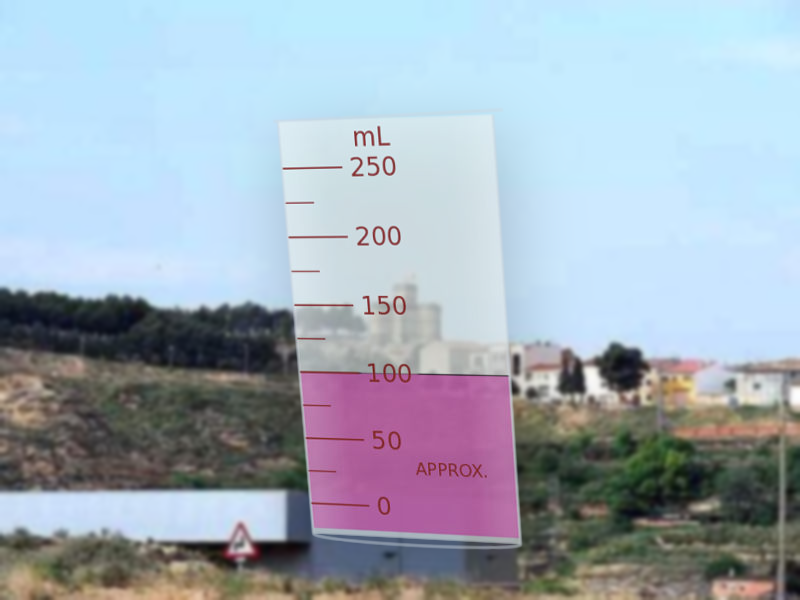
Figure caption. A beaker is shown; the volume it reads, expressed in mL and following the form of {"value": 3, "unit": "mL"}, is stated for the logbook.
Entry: {"value": 100, "unit": "mL"}
